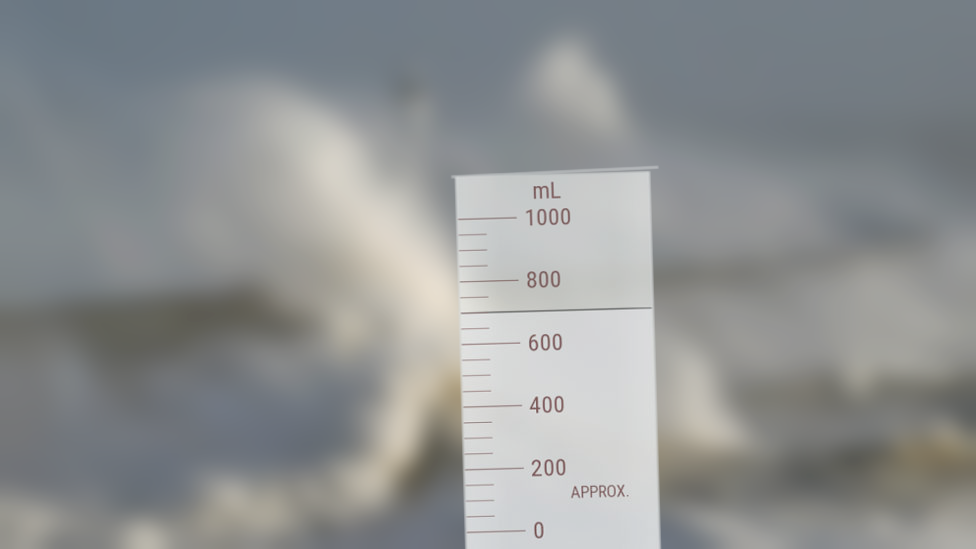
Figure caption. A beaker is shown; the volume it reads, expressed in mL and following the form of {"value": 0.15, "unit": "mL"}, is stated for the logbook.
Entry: {"value": 700, "unit": "mL"}
